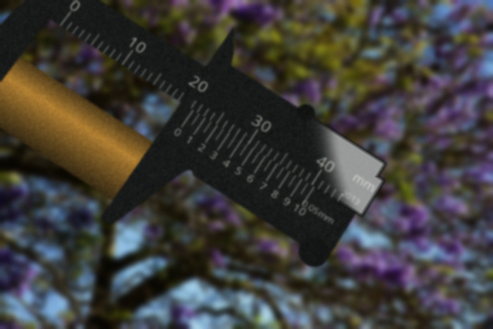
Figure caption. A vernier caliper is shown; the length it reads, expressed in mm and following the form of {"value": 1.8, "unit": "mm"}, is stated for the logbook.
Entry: {"value": 21.4, "unit": "mm"}
